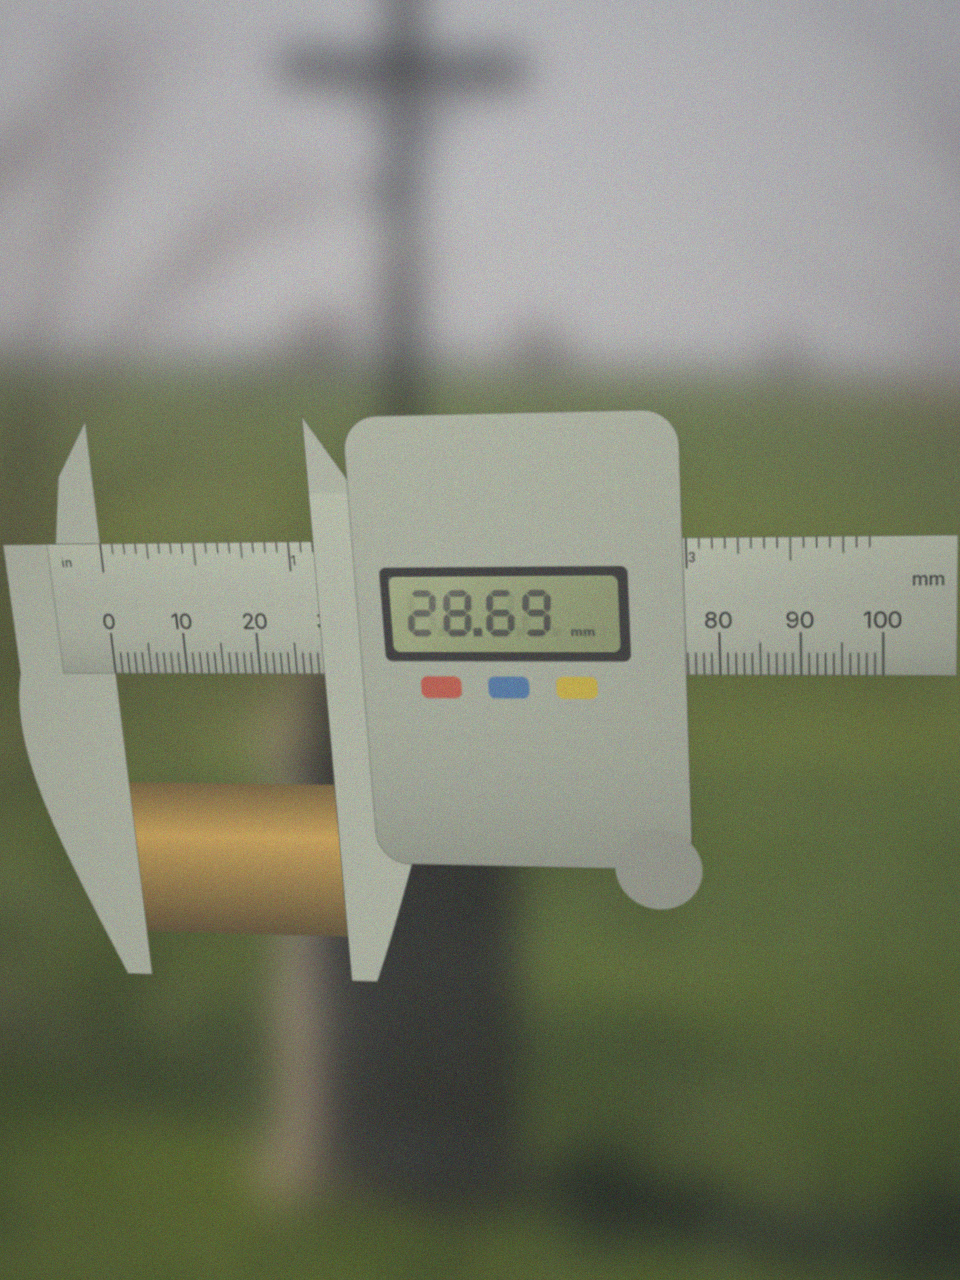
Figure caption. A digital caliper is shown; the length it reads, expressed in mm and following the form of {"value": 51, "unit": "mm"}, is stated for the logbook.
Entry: {"value": 28.69, "unit": "mm"}
